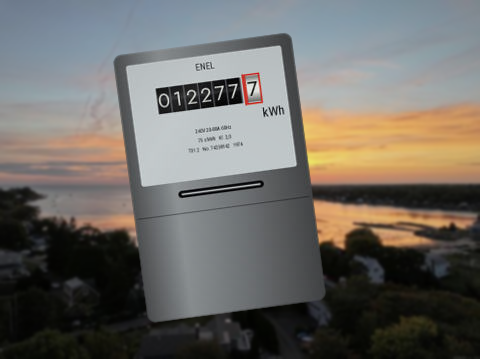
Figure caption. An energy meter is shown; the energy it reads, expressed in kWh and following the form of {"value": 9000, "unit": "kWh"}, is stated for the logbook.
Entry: {"value": 12277.7, "unit": "kWh"}
